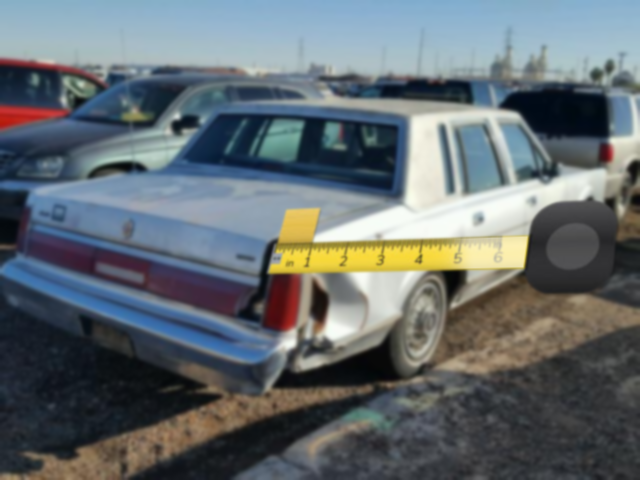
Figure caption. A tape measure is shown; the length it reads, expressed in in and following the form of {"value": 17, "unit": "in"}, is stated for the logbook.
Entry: {"value": 1, "unit": "in"}
